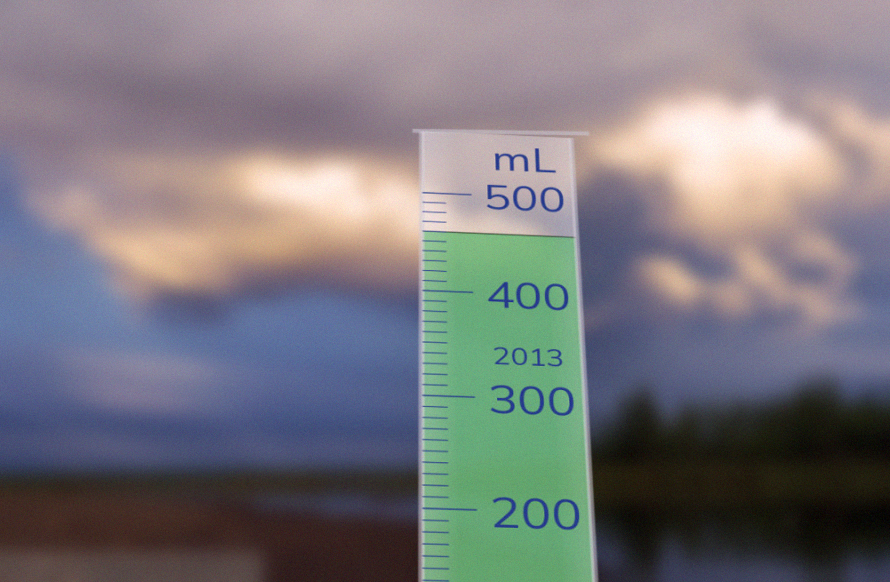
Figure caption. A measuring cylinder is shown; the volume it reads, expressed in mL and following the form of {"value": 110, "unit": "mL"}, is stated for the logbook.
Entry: {"value": 460, "unit": "mL"}
